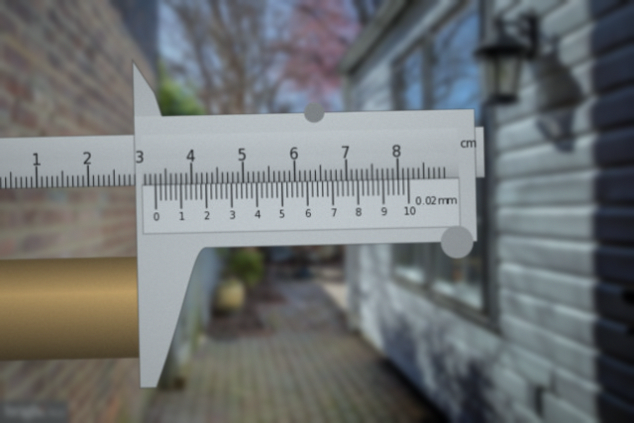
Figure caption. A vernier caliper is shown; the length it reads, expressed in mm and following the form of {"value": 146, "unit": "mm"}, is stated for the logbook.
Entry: {"value": 33.0, "unit": "mm"}
